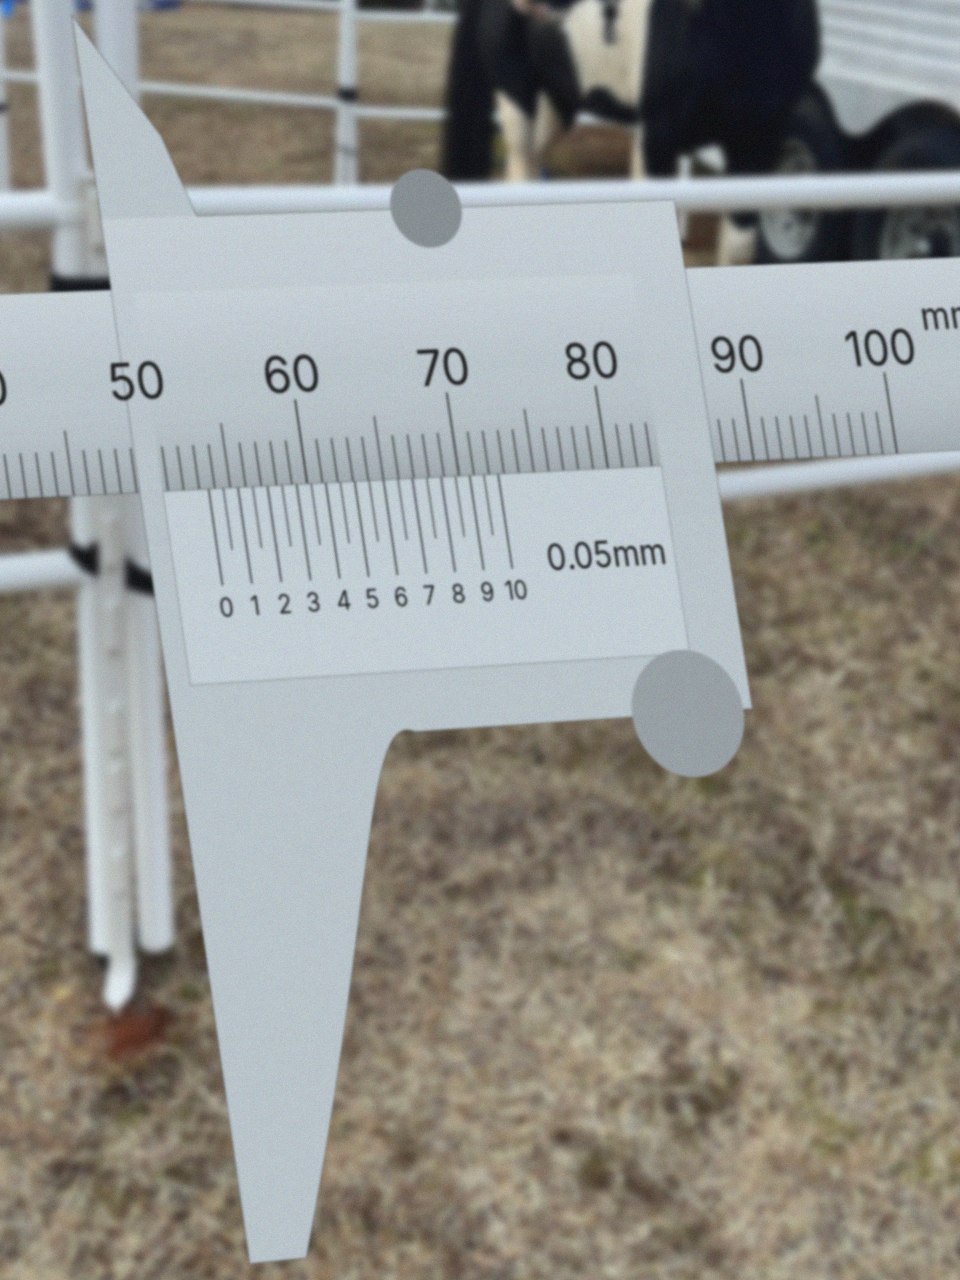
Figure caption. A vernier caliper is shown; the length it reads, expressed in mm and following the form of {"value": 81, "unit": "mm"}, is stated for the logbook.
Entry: {"value": 53.6, "unit": "mm"}
